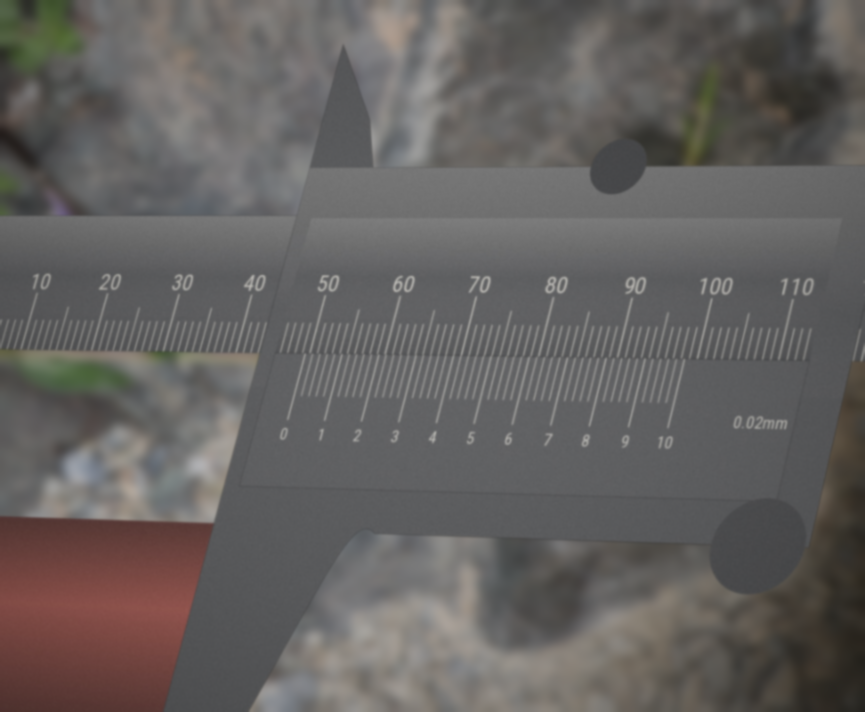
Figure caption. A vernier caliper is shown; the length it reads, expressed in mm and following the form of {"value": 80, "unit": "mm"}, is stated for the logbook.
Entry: {"value": 49.4, "unit": "mm"}
